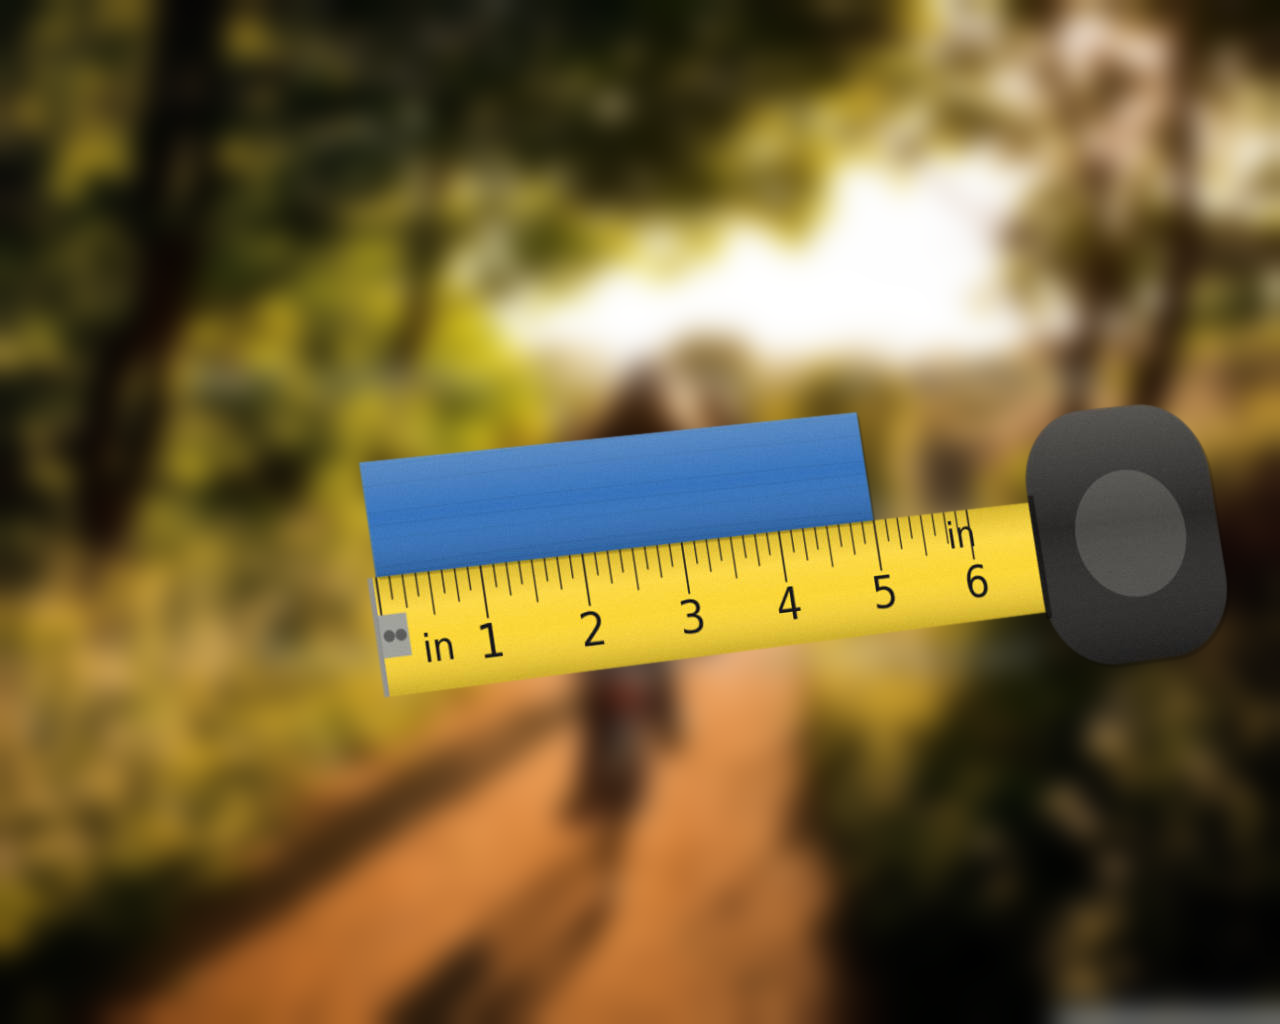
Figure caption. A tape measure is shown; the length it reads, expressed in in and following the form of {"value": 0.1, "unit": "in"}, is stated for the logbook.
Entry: {"value": 5, "unit": "in"}
